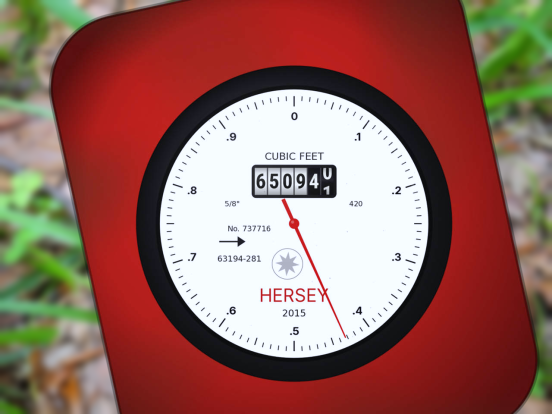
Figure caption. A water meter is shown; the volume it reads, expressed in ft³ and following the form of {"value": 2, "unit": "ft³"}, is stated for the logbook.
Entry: {"value": 650940.43, "unit": "ft³"}
